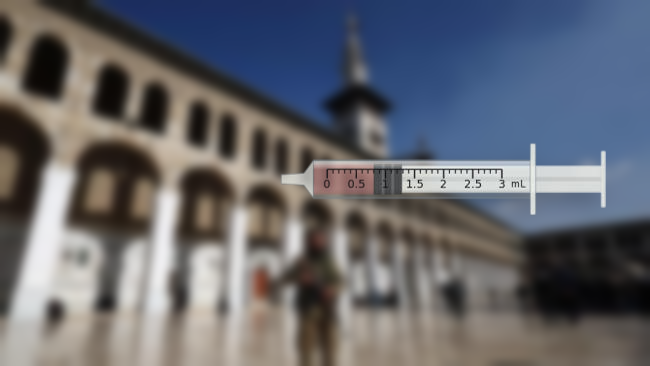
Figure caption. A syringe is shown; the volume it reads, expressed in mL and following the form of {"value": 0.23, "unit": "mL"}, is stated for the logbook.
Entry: {"value": 0.8, "unit": "mL"}
